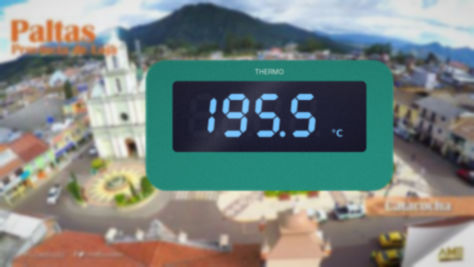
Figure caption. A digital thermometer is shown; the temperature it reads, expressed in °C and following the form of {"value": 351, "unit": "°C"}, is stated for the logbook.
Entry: {"value": 195.5, "unit": "°C"}
